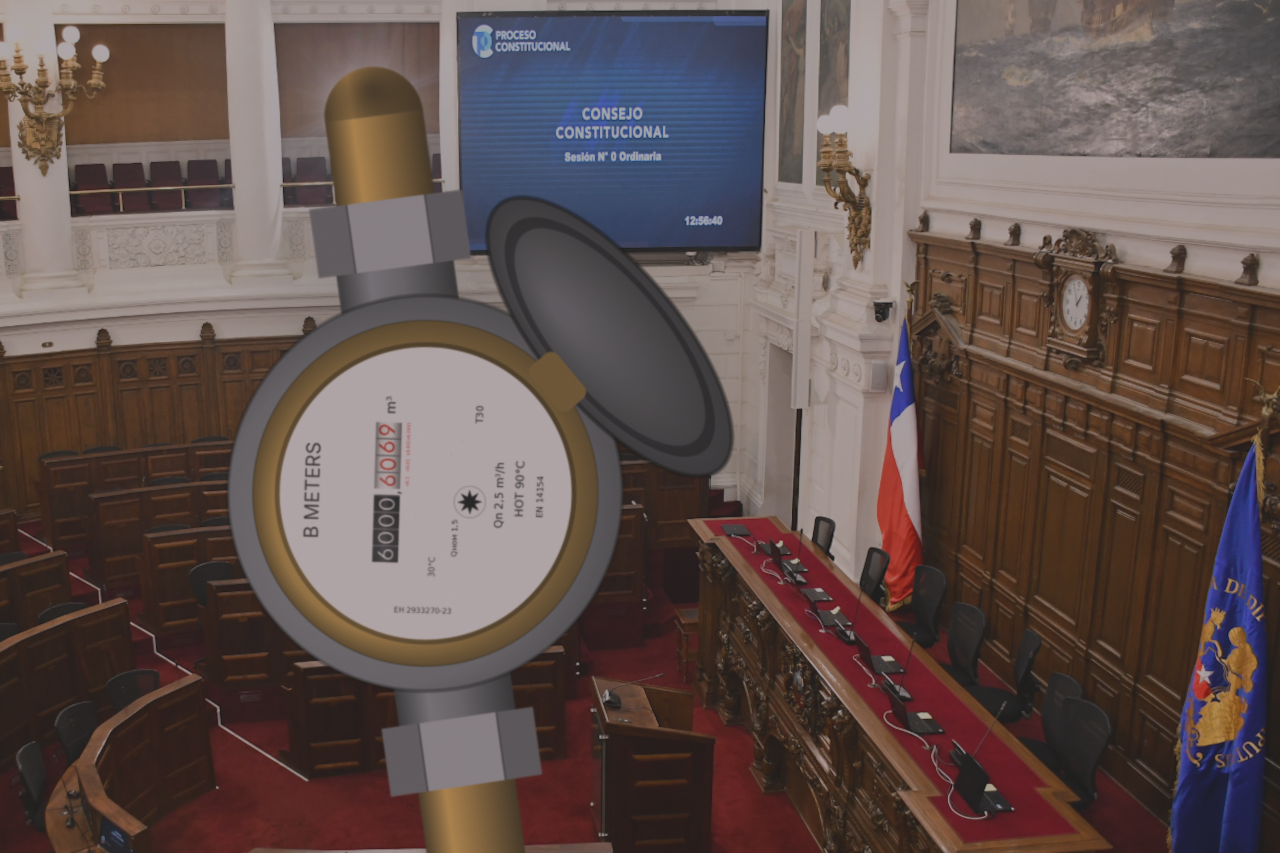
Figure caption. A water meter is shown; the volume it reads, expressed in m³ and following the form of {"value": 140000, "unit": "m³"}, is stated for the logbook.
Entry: {"value": 6000.6069, "unit": "m³"}
